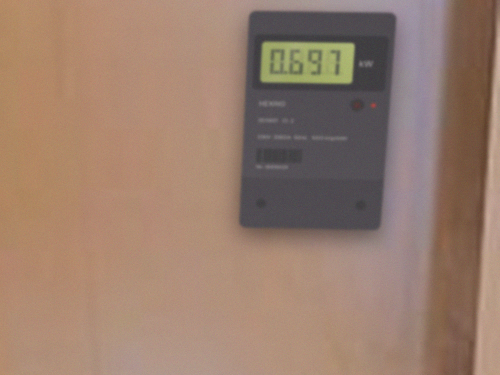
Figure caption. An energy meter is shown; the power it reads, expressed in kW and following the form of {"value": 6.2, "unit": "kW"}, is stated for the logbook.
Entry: {"value": 0.697, "unit": "kW"}
